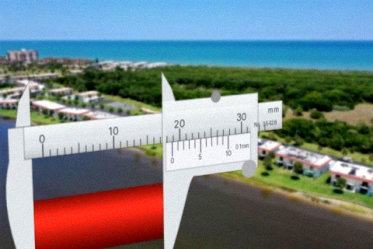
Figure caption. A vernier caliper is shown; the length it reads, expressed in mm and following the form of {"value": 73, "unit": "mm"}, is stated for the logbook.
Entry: {"value": 18.8, "unit": "mm"}
